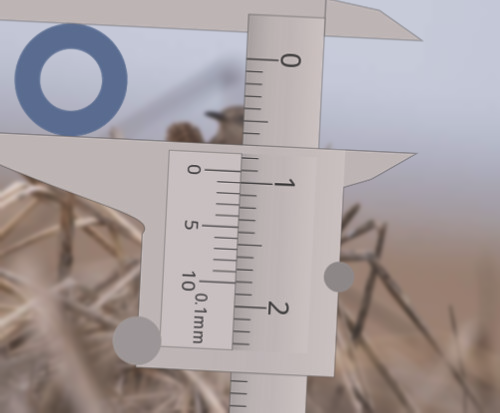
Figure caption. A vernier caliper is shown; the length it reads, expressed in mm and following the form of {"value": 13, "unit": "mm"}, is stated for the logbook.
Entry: {"value": 9.1, "unit": "mm"}
